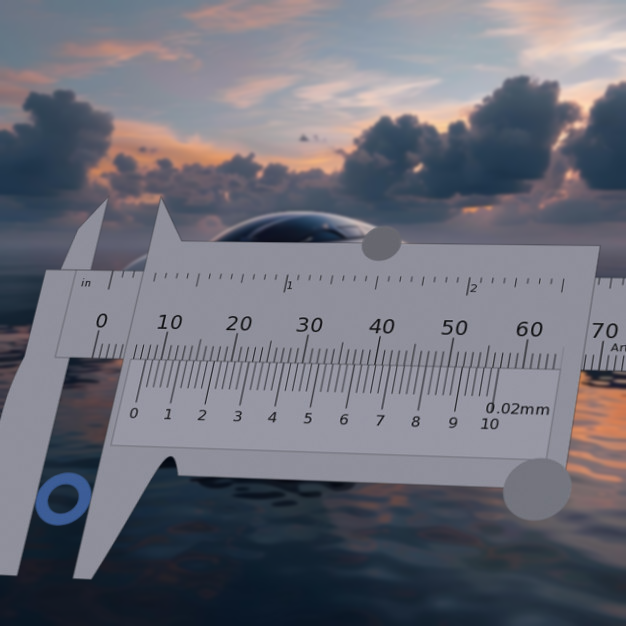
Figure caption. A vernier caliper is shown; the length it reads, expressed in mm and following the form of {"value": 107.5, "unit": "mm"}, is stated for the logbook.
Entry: {"value": 7.8, "unit": "mm"}
